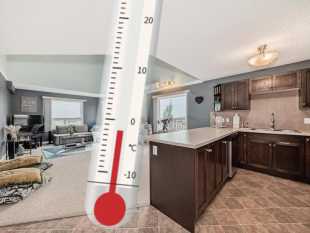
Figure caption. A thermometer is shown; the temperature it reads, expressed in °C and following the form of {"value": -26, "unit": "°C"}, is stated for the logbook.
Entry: {"value": -2, "unit": "°C"}
